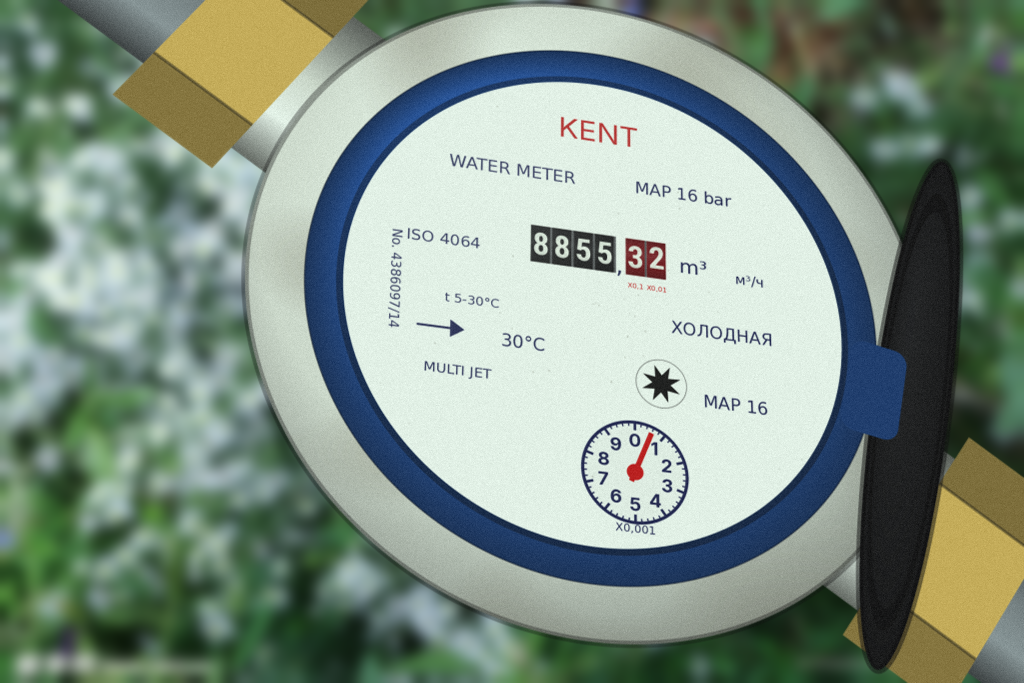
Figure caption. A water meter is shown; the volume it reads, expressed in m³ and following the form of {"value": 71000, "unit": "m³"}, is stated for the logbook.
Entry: {"value": 8855.320, "unit": "m³"}
